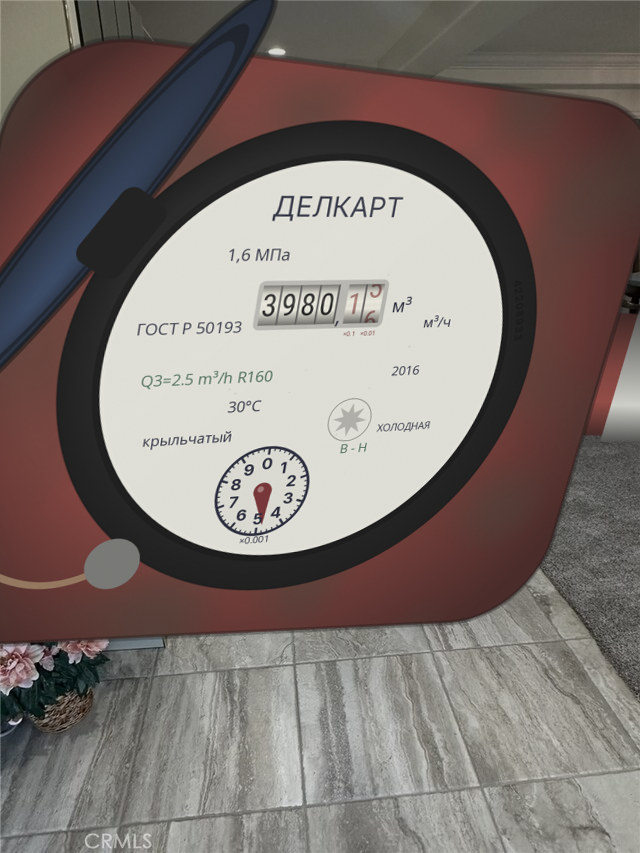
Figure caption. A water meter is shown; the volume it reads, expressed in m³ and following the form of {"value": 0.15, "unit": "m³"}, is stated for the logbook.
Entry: {"value": 3980.154, "unit": "m³"}
